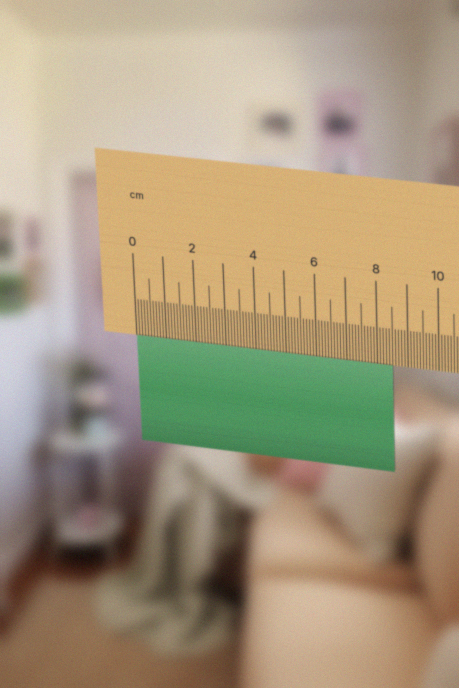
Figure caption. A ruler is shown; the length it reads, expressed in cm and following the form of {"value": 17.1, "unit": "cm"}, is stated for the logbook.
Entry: {"value": 8.5, "unit": "cm"}
